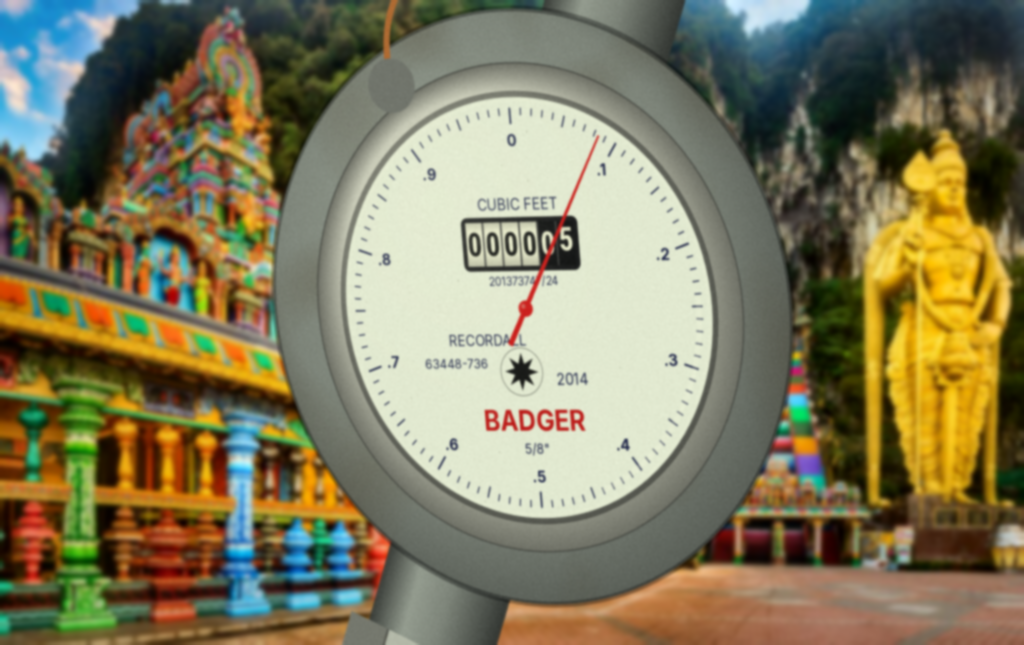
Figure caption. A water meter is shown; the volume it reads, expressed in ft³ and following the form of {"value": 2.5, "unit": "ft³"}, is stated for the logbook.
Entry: {"value": 5.08, "unit": "ft³"}
